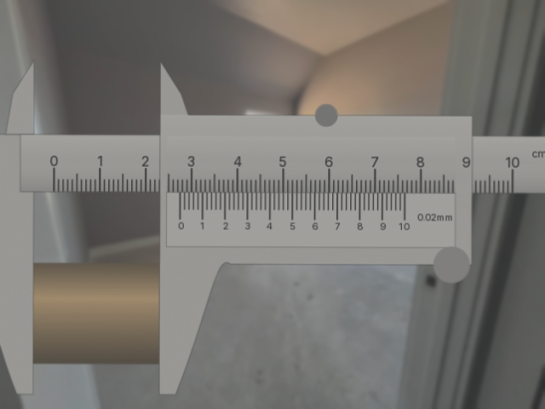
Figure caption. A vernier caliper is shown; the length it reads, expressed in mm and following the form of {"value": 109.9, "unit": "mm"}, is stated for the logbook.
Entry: {"value": 27.5, "unit": "mm"}
